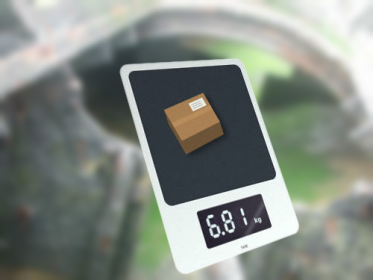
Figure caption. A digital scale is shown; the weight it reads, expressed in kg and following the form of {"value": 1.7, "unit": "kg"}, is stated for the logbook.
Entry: {"value": 6.81, "unit": "kg"}
